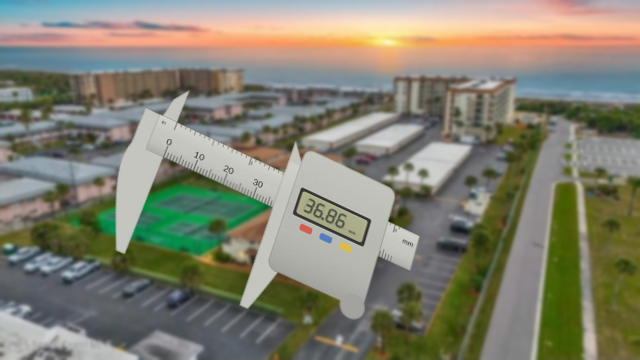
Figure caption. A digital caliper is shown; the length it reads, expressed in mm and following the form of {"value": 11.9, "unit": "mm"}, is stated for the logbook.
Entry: {"value": 36.86, "unit": "mm"}
